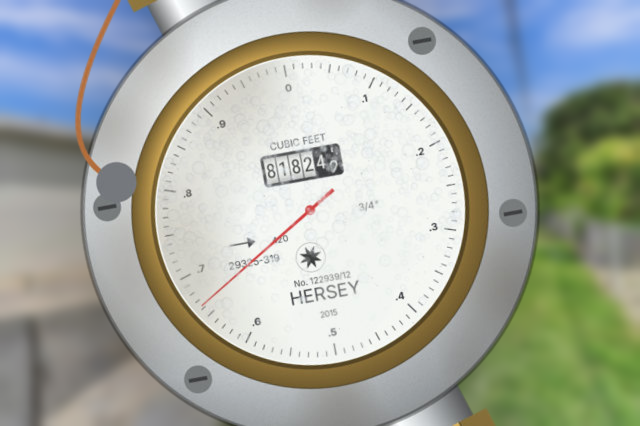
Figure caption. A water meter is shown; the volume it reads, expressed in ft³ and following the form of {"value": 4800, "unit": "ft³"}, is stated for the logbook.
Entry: {"value": 818241.66, "unit": "ft³"}
